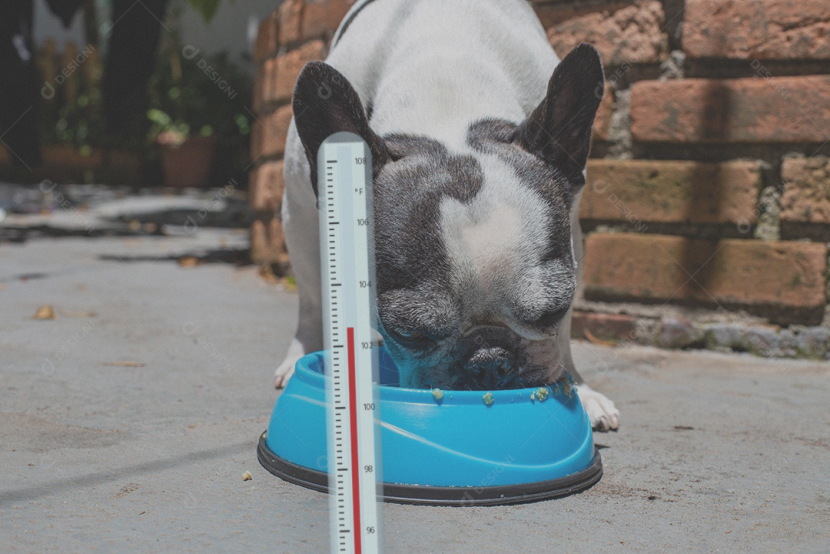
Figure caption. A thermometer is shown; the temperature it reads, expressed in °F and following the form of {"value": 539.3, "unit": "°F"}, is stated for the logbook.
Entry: {"value": 102.6, "unit": "°F"}
